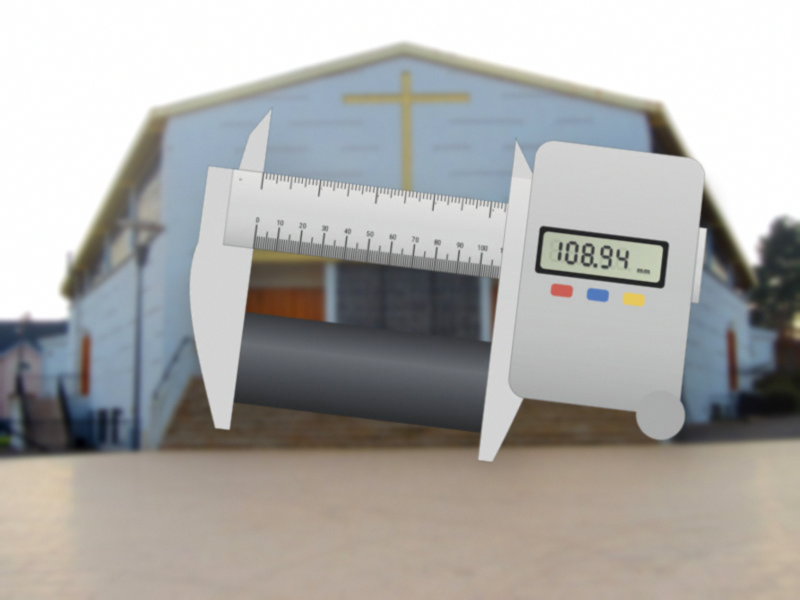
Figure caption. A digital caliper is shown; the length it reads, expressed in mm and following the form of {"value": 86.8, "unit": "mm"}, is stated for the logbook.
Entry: {"value": 108.94, "unit": "mm"}
